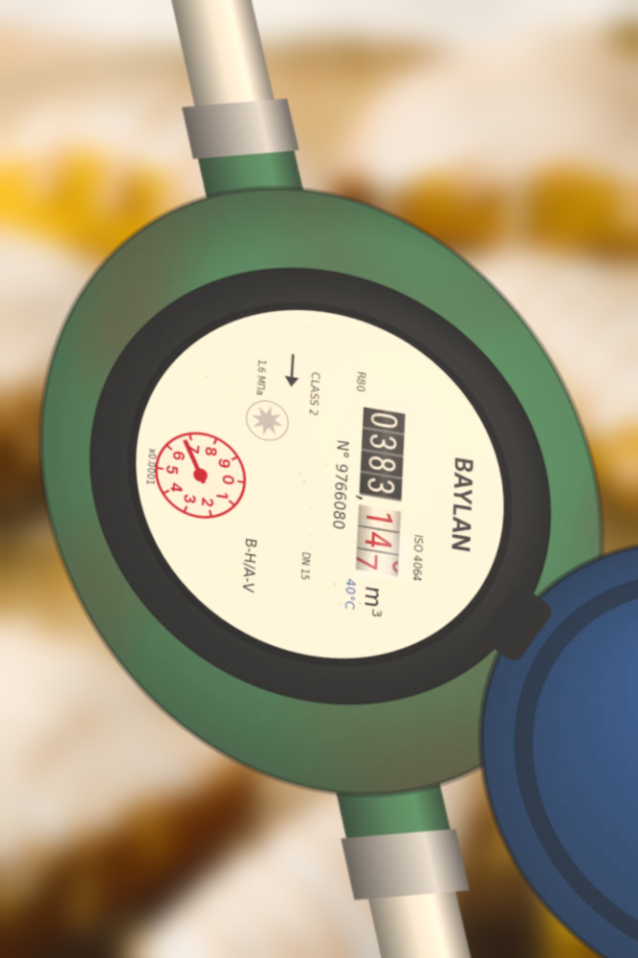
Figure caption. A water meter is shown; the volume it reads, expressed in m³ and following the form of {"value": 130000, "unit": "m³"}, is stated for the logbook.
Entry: {"value": 383.1466, "unit": "m³"}
